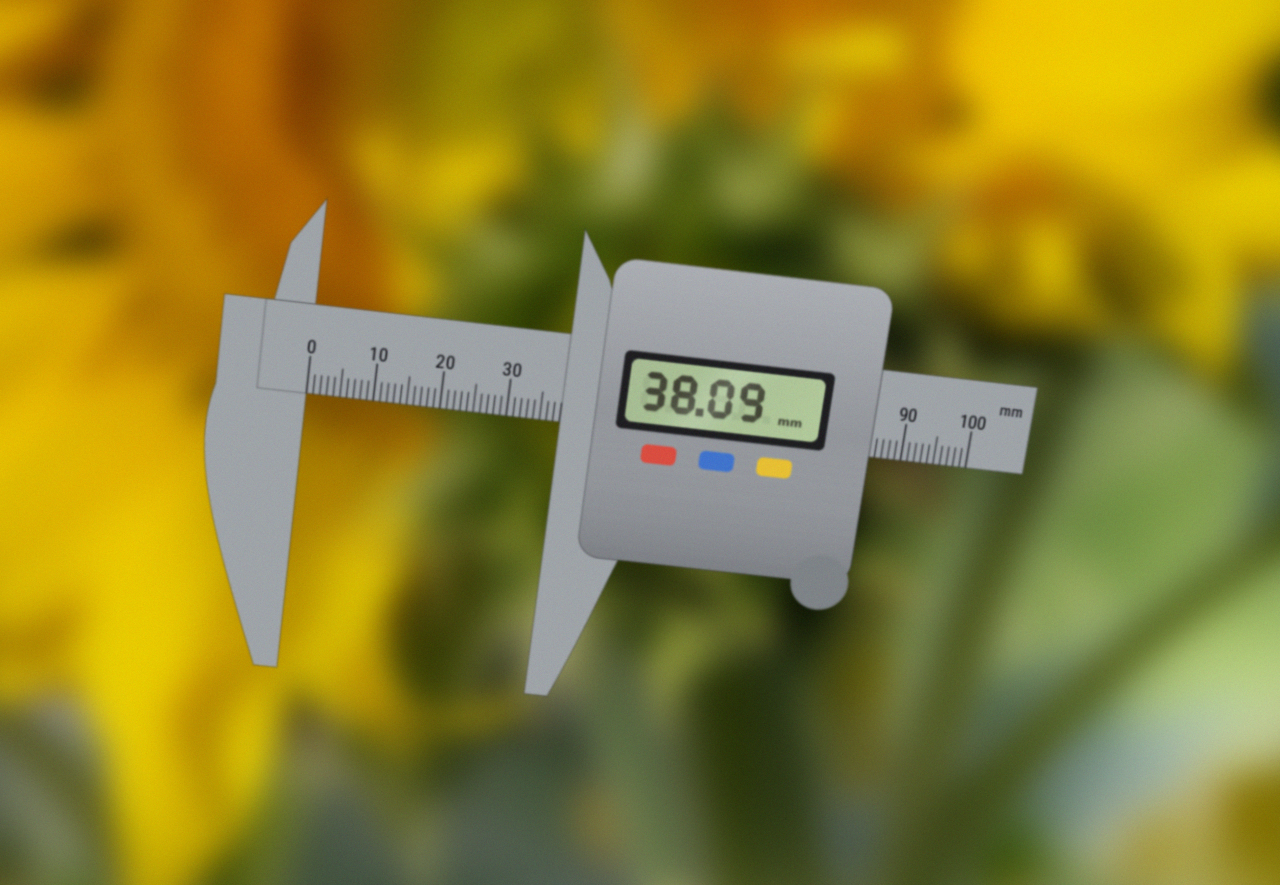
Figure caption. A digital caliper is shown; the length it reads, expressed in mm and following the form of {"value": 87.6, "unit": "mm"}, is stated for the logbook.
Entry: {"value": 38.09, "unit": "mm"}
